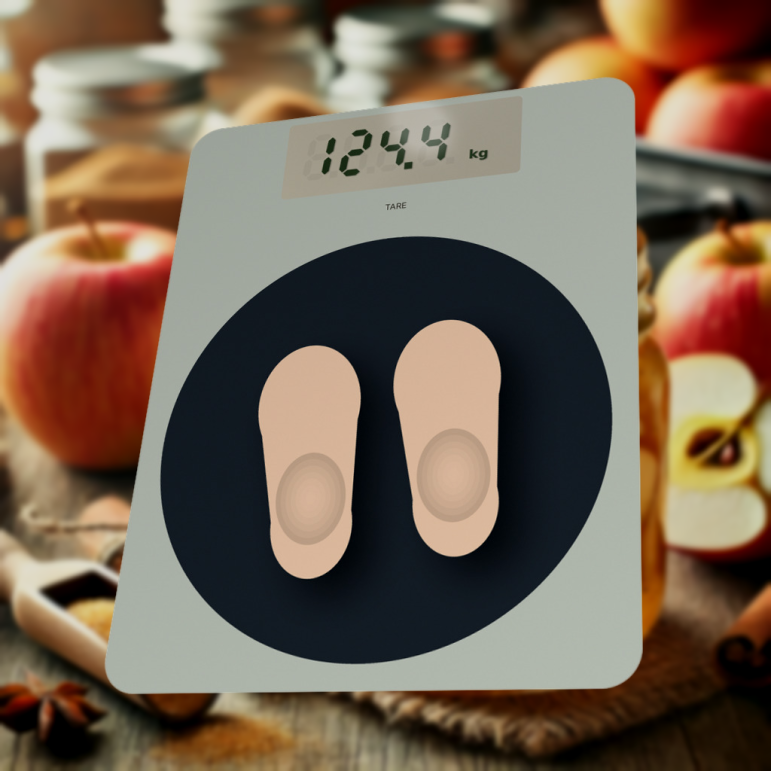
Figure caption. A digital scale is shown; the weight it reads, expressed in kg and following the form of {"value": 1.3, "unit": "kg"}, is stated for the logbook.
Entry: {"value": 124.4, "unit": "kg"}
